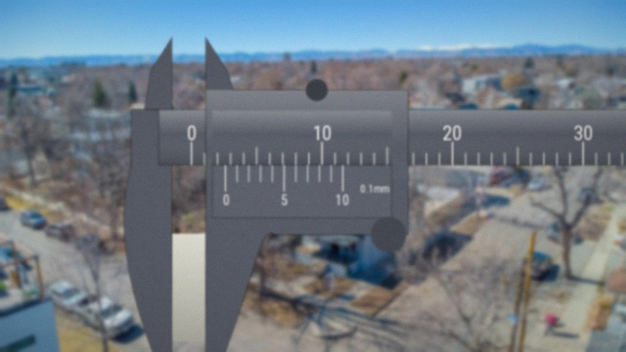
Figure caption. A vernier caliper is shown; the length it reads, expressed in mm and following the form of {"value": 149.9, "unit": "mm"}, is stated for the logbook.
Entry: {"value": 2.6, "unit": "mm"}
